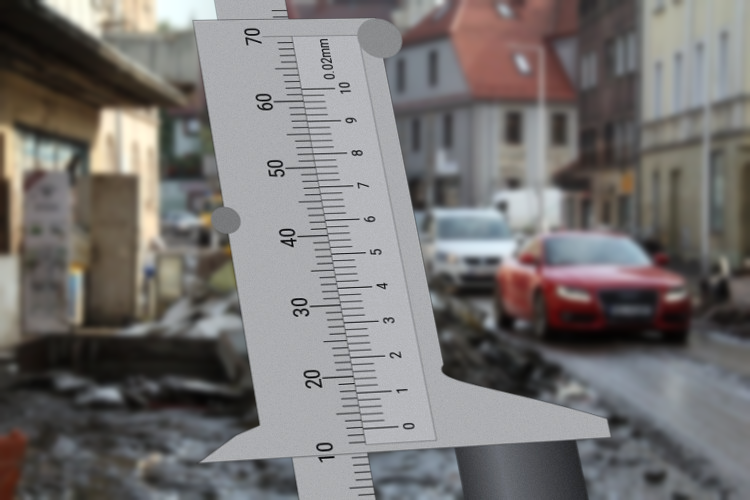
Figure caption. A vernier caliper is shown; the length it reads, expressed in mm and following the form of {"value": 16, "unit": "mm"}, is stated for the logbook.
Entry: {"value": 12.8, "unit": "mm"}
